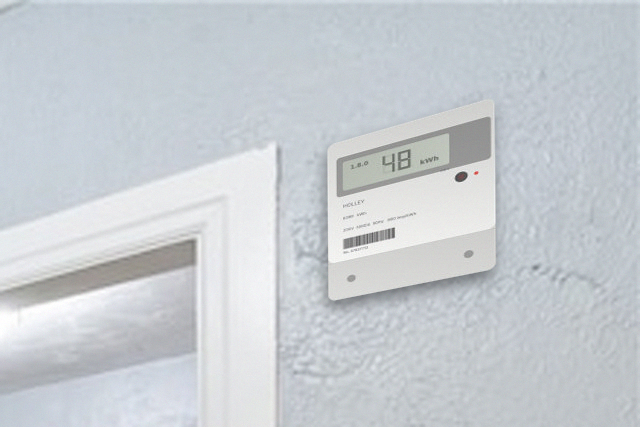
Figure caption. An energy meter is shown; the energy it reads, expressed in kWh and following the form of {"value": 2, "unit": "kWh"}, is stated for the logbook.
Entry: {"value": 48, "unit": "kWh"}
